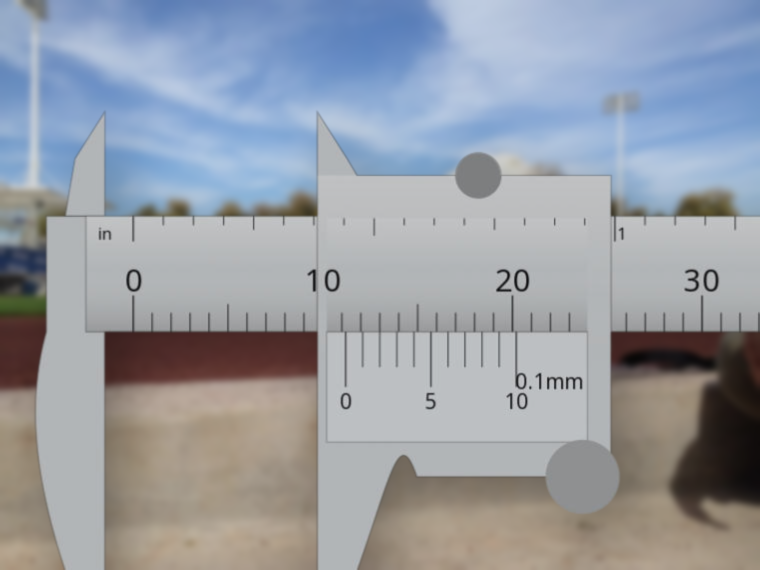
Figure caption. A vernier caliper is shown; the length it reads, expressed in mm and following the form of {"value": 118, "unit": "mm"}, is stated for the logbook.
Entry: {"value": 11.2, "unit": "mm"}
